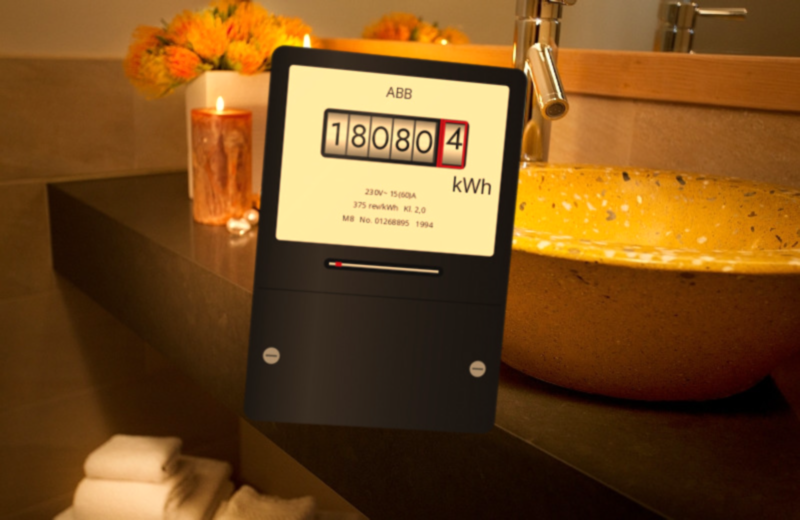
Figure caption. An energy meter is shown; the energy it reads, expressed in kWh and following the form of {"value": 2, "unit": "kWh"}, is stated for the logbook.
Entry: {"value": 18080.4, "unit": "kWh"}
